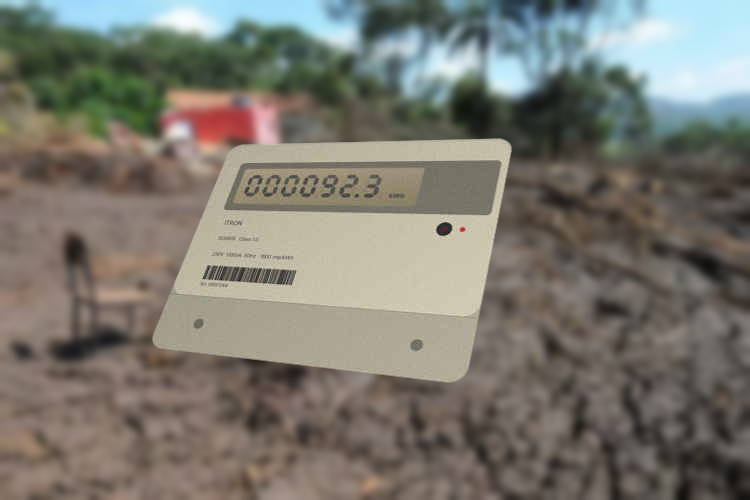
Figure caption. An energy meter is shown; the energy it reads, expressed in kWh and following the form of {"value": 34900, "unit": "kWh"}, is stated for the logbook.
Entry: {"value": 92.3, "unit": "kWh"}
